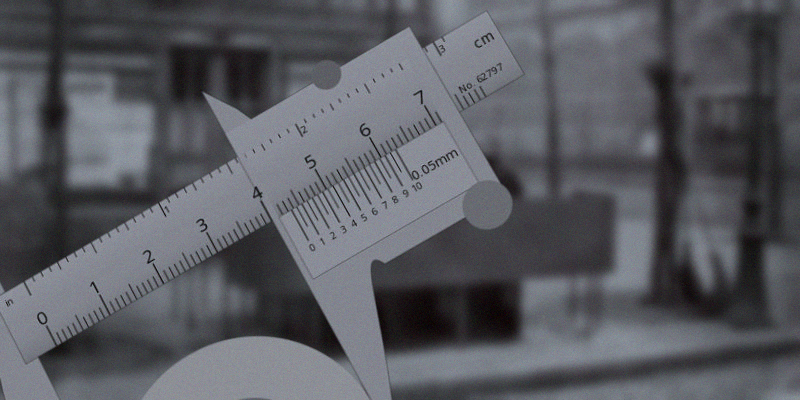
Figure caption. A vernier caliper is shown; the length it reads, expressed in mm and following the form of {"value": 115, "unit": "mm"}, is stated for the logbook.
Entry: {"value": 43.6, "unit": "mm"}
